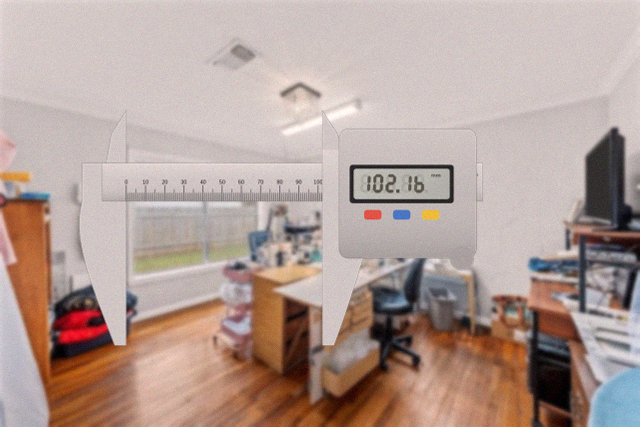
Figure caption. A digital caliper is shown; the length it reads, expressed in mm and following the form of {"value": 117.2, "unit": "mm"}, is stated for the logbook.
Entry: {"value": 102.16, "unit": "mm"}
